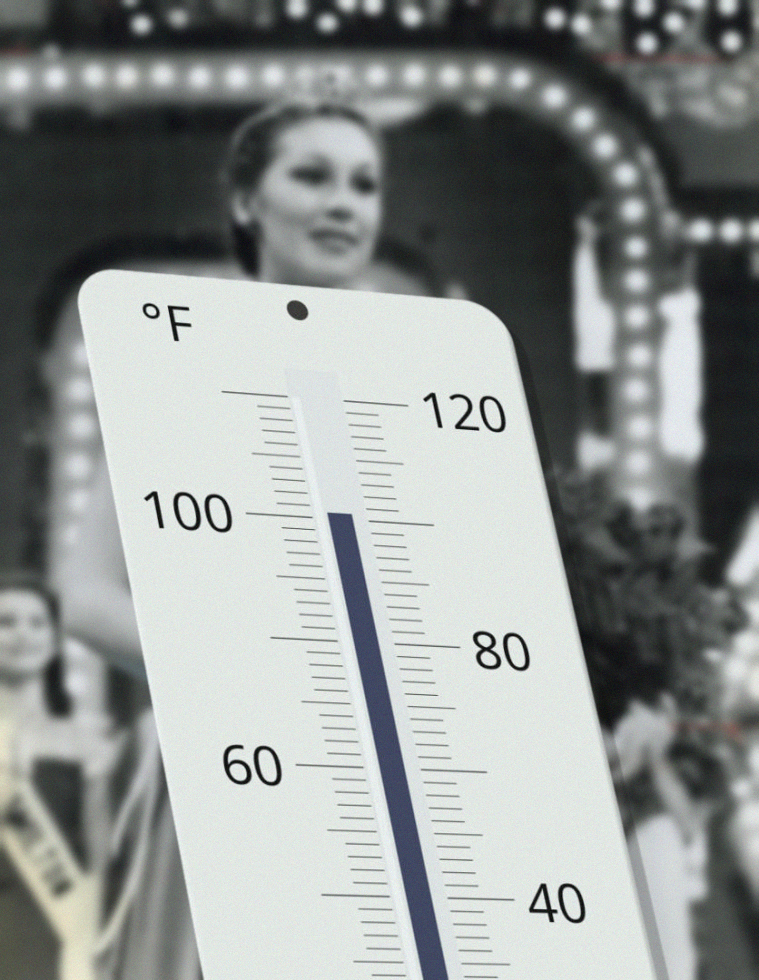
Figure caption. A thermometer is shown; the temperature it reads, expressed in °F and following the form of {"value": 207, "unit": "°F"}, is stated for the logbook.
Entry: {"value": 101, "unit": "°F"}
